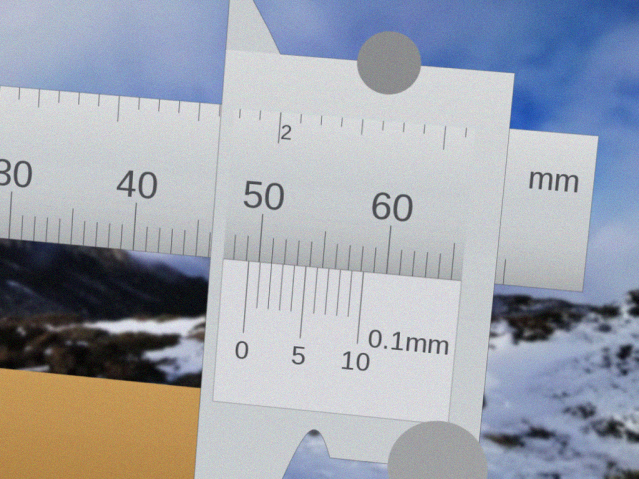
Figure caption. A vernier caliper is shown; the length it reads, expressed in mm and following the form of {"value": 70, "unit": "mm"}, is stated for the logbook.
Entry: {"value": 49.2, "unit": "mm"}
